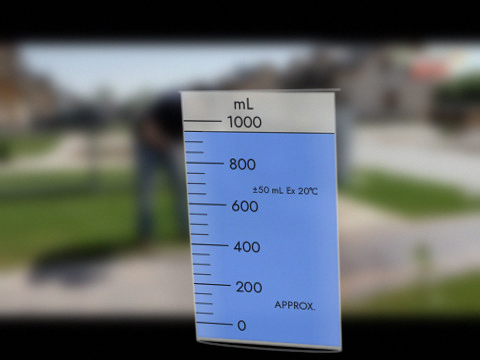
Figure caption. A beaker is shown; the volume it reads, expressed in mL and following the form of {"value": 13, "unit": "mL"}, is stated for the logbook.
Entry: {"value": 950, "unit": "mL"}
